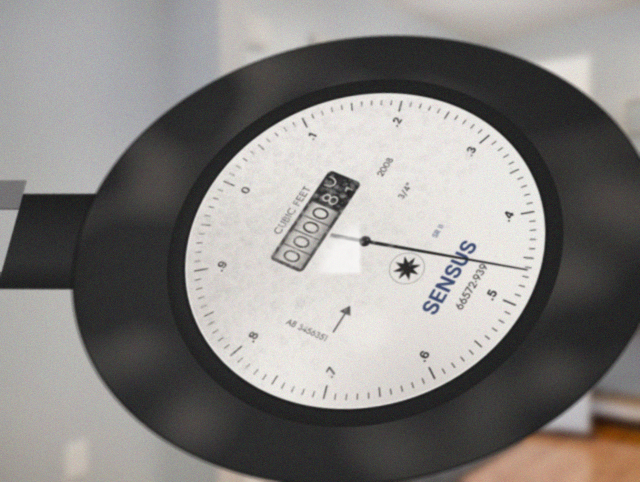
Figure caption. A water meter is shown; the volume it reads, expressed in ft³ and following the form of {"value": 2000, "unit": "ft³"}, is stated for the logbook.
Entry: {"value": 80.46, "unit": "ft³"}
